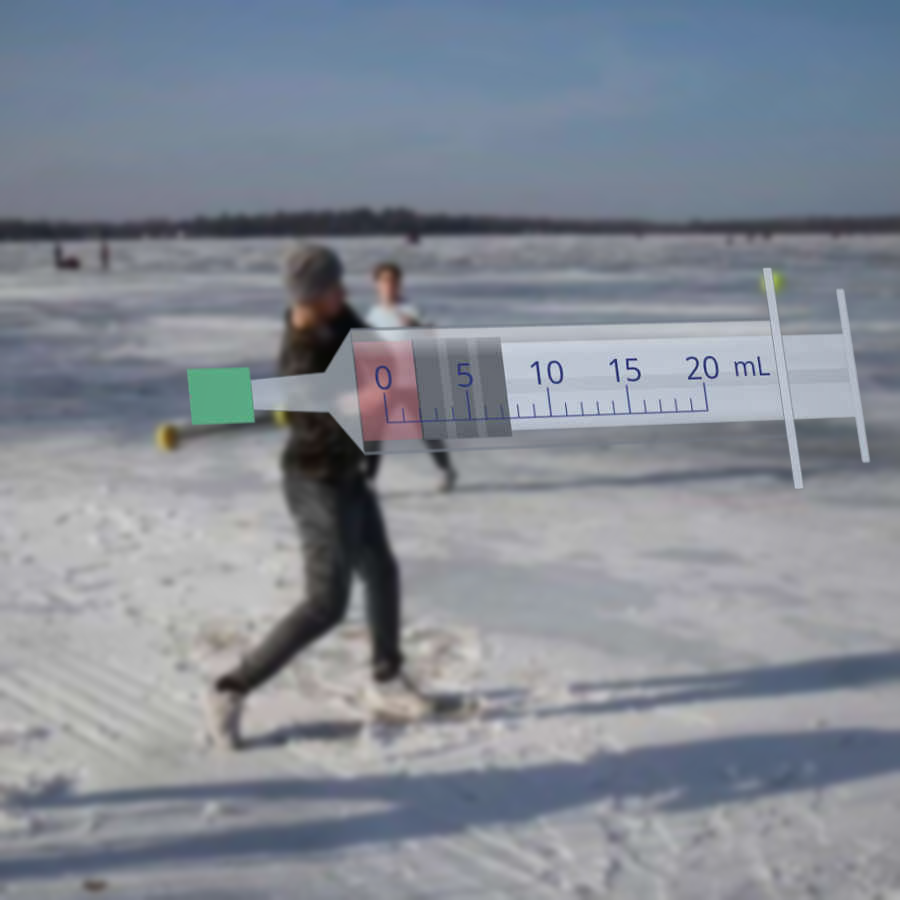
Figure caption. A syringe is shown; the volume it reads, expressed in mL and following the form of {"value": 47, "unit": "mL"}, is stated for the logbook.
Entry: {"value": 2, "unit": "mL"}
